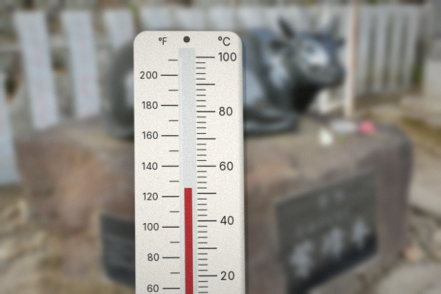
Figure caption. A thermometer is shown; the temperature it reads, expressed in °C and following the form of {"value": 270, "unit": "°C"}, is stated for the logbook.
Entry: {"value": 52, "unit": "°C"}
